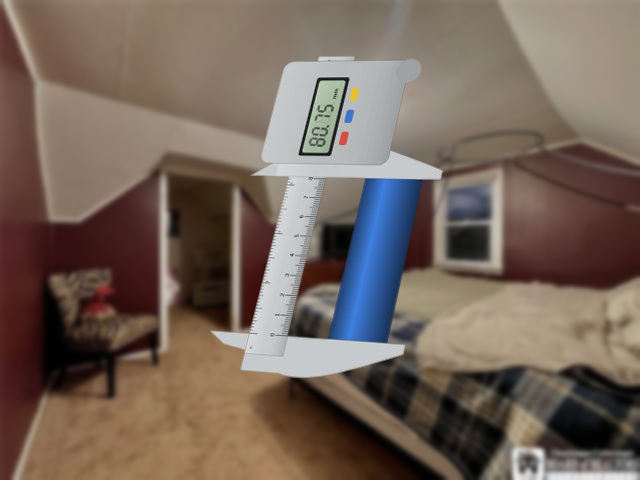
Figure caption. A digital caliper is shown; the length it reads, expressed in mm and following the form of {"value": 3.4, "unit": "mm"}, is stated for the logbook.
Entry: {"value": 80.75, "unit": "mm"}
